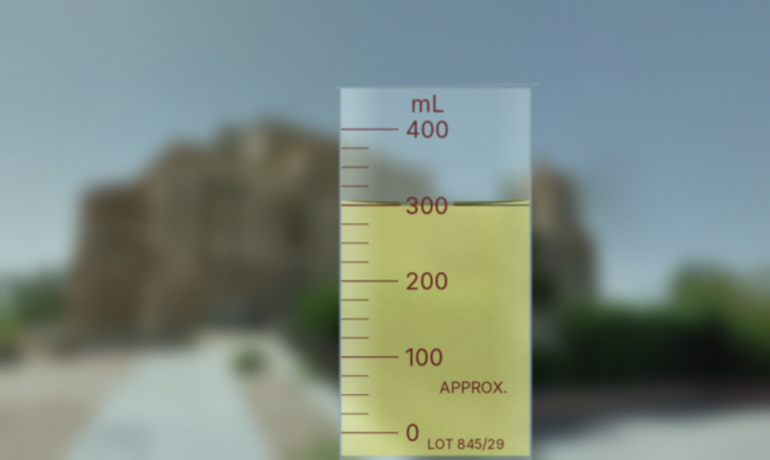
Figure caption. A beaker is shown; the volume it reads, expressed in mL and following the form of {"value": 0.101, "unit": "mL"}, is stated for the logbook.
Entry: {"value": 300, "unit": "mL"}
